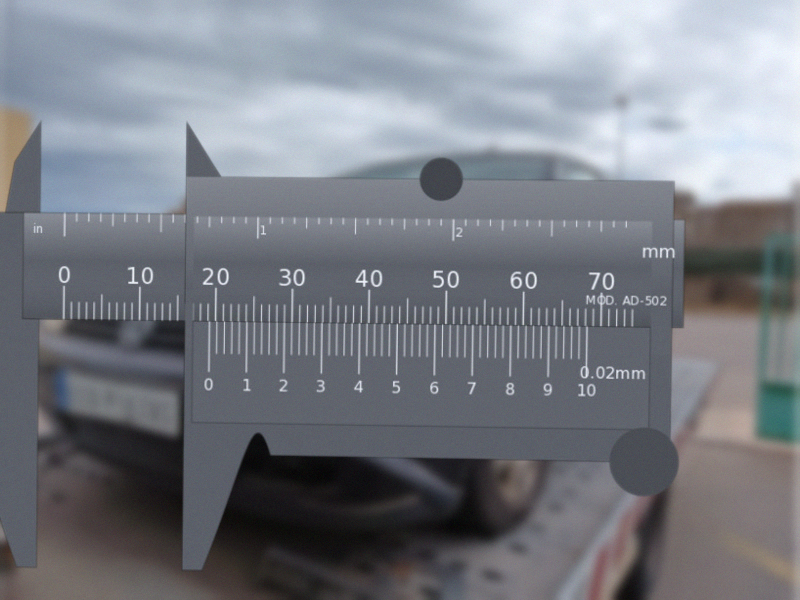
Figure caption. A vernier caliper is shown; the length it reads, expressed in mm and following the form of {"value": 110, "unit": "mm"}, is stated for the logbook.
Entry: {"value": 19.2, "unit": "mm"}
